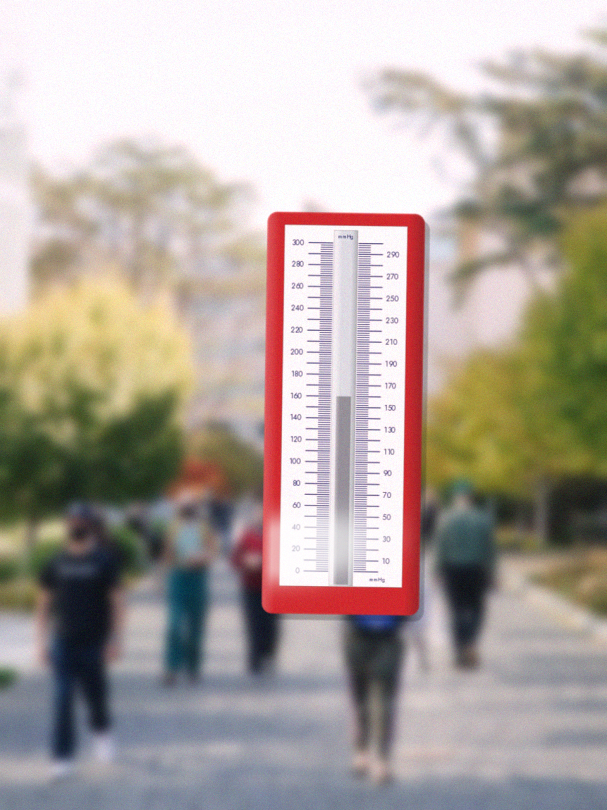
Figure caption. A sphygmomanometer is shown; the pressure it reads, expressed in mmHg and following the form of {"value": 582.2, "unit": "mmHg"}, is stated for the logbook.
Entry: {"value": 160, "unit": "mmHg"}
